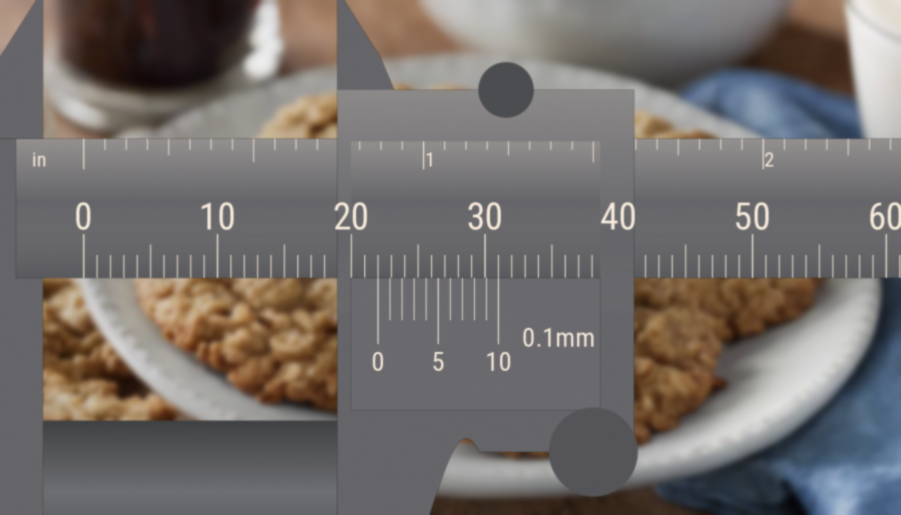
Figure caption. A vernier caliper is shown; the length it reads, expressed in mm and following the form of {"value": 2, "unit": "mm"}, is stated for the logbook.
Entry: {"value": 22.0, "unit": "mm"}
